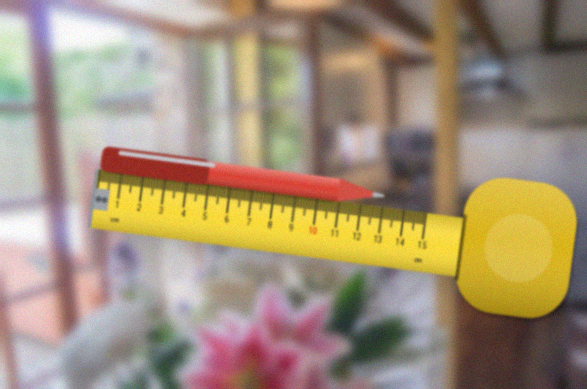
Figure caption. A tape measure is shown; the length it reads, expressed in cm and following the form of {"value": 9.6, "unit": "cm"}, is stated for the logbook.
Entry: {"value": 13, "unit": "cm"}
